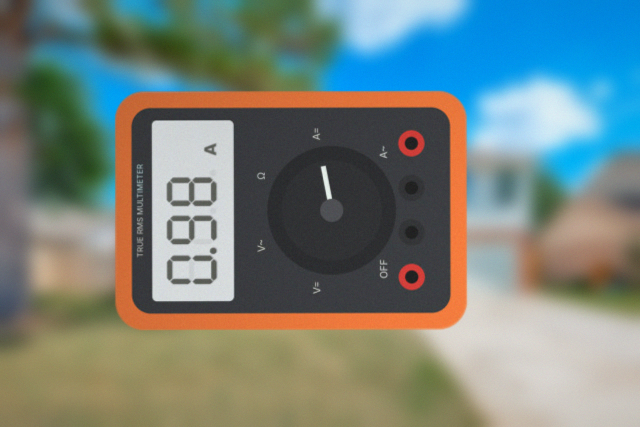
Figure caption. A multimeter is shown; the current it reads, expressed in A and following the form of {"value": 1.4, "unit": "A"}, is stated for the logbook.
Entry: {"value": 0.98, "unit": "A"}
